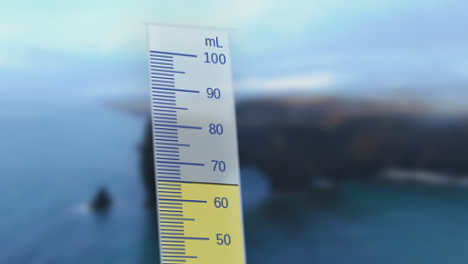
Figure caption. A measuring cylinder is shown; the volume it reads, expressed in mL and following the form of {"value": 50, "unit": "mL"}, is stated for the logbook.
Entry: {"value": 65, "unit": "mL"}
